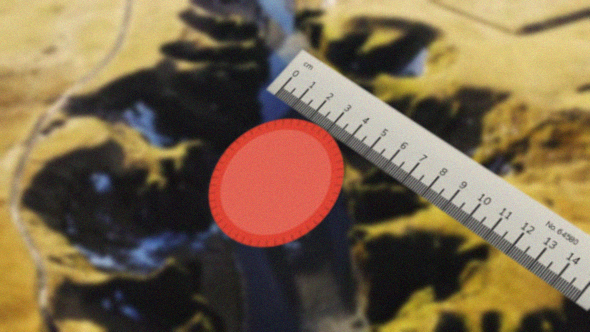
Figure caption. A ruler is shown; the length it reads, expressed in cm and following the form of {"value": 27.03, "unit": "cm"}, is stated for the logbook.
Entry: {"value": 5.5, "unit": "cm"}
